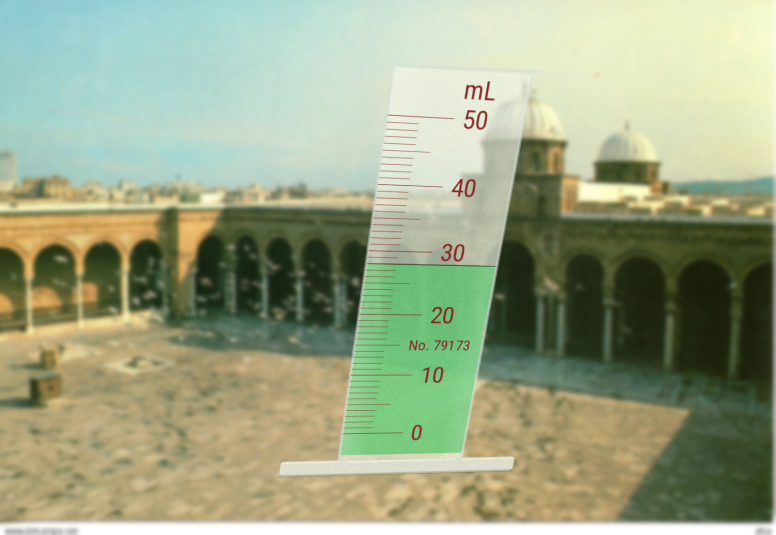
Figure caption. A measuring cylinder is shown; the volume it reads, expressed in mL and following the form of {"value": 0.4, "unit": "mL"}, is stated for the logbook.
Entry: {"value": 28, "unit": "mL"}
